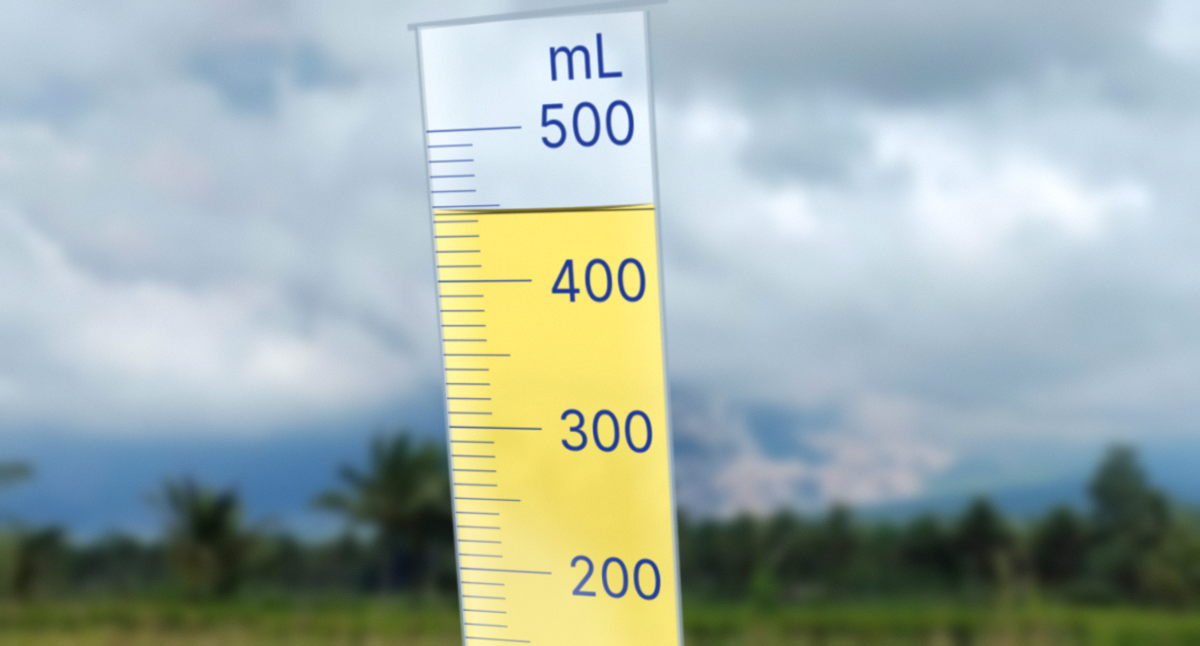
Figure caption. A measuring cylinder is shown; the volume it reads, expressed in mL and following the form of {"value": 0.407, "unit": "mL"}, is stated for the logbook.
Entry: {"value": 445, "unit": "mL"}
